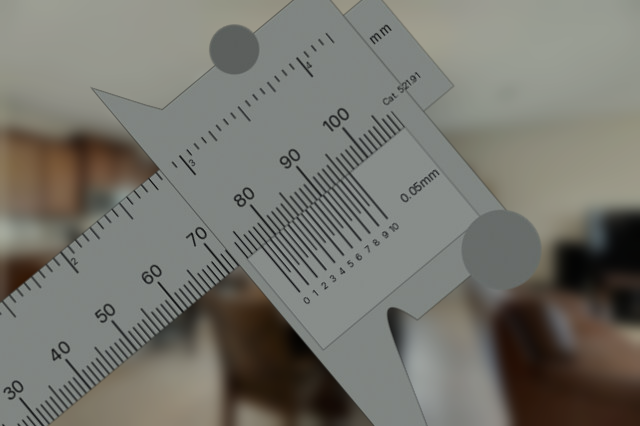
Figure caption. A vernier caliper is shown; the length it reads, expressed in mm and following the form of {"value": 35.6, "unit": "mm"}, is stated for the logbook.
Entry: {"value": 77.0, "unit": "mm"}
